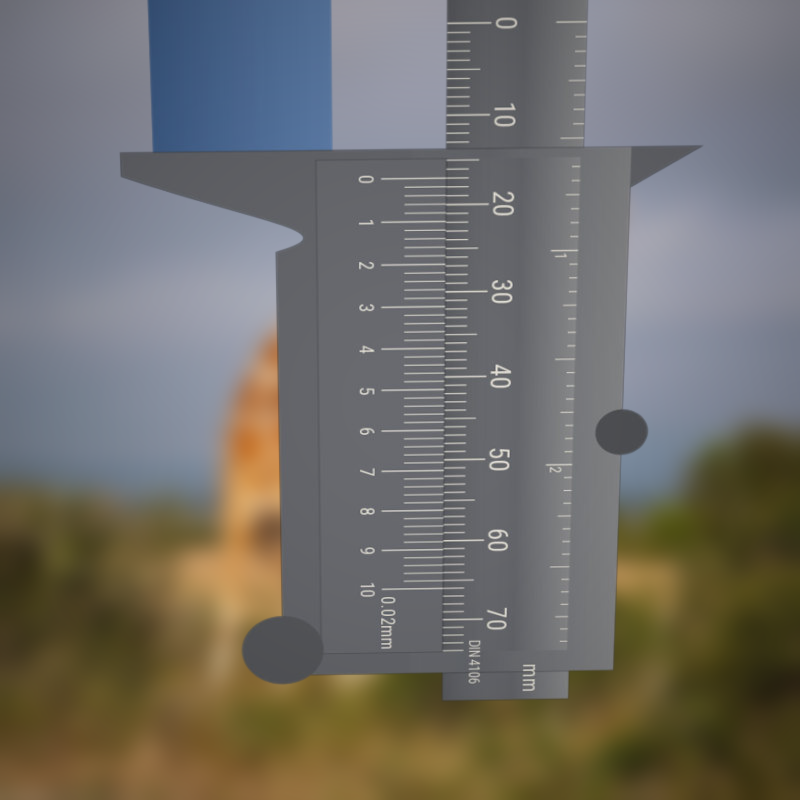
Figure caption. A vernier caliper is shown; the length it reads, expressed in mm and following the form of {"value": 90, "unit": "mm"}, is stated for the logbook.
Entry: {"value": 17.0, "unit": "mm"}
